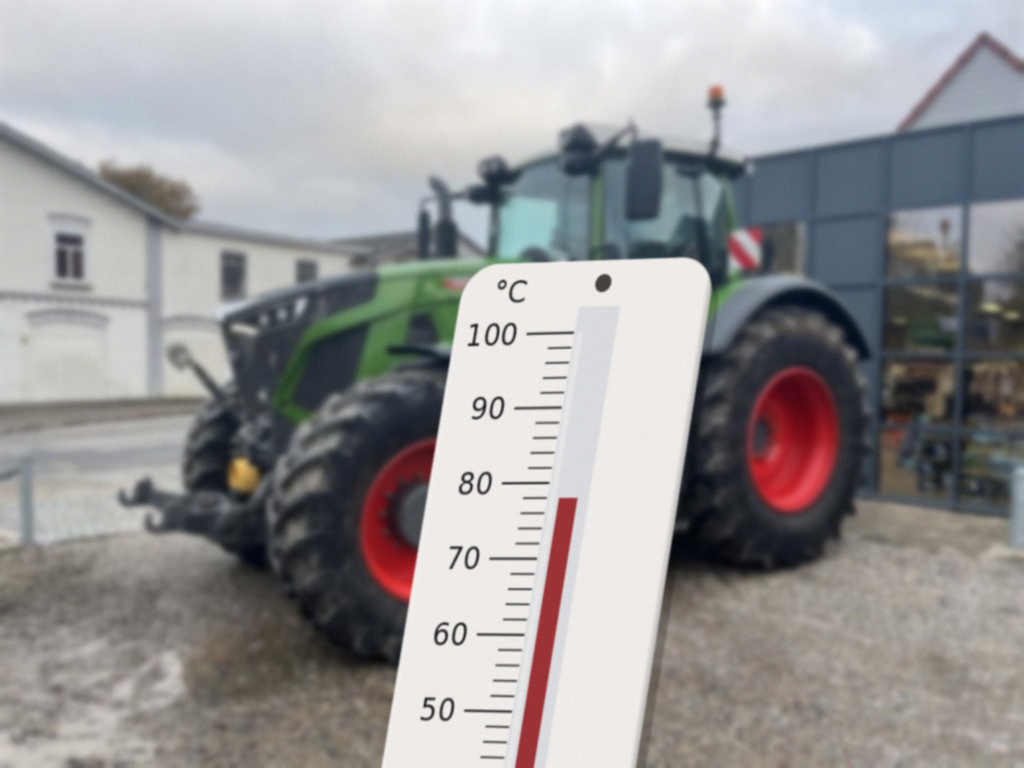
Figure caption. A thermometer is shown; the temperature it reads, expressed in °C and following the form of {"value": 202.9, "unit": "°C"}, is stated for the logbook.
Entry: {"value": 78, "unit": "°C"}
